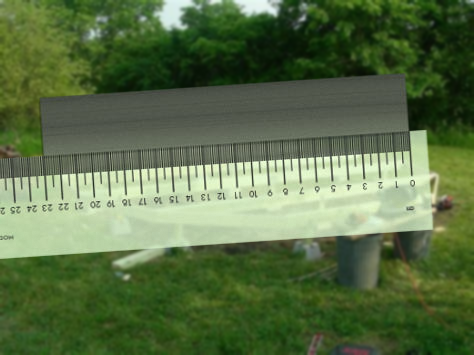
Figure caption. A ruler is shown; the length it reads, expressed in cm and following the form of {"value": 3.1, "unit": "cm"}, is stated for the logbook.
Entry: {"value": 23, "unit": "cm"}
